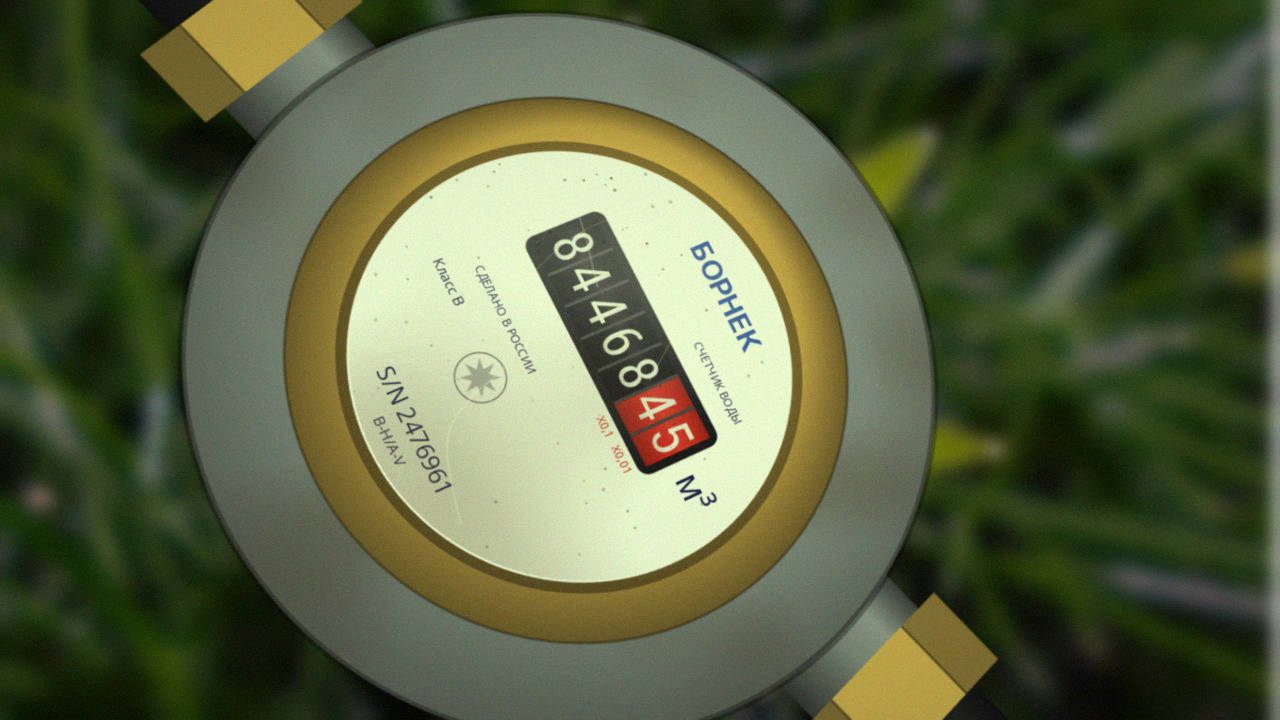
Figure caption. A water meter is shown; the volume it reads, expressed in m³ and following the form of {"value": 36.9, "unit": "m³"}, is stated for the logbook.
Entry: {"value": 84468.45, "unit": "m³"}
